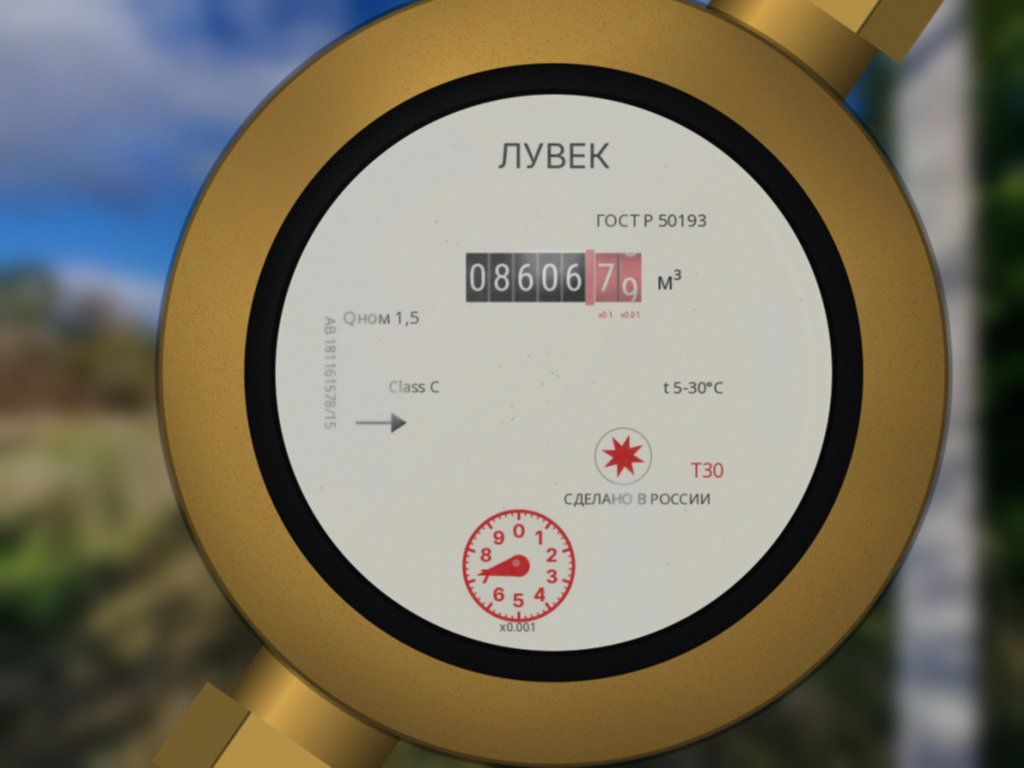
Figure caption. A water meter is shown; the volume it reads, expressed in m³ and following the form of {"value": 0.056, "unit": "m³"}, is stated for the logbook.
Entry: {"value": 8606.787, "unit": "m³"}
